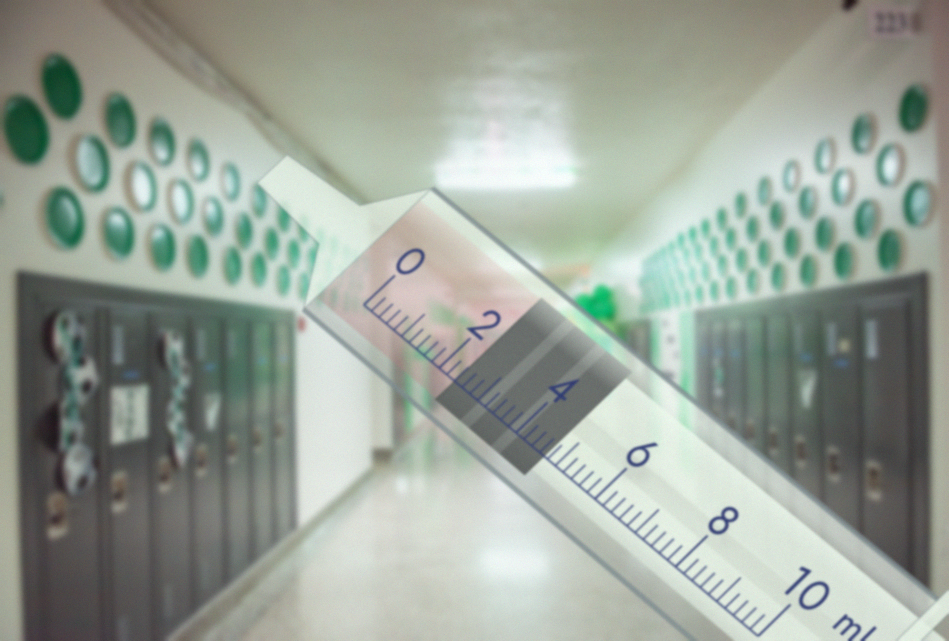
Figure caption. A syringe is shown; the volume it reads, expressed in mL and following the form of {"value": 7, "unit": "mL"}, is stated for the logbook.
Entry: {"value": 2.4, "unit": "mL"}
